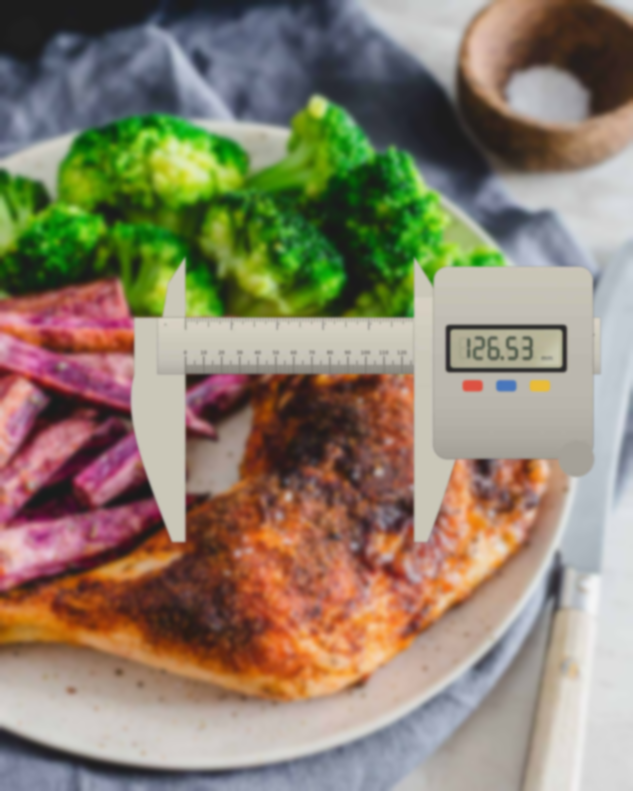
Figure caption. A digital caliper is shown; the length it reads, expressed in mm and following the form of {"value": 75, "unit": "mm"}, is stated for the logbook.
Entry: {"value": 126.53, "unit": "mm"}
